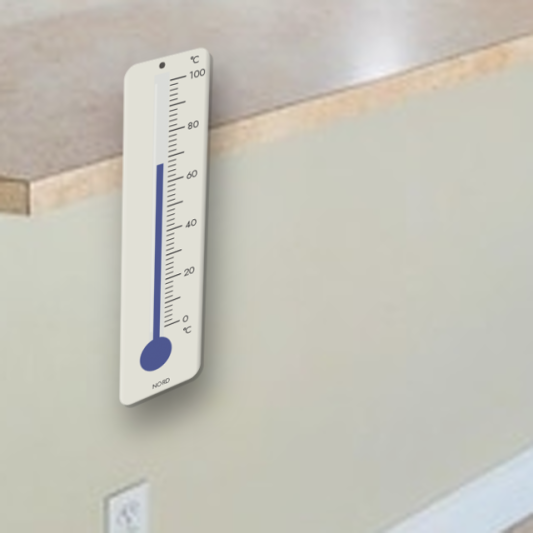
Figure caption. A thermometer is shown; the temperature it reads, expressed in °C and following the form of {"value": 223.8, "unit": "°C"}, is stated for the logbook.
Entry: {"value": 68, "unit": "°C"}
